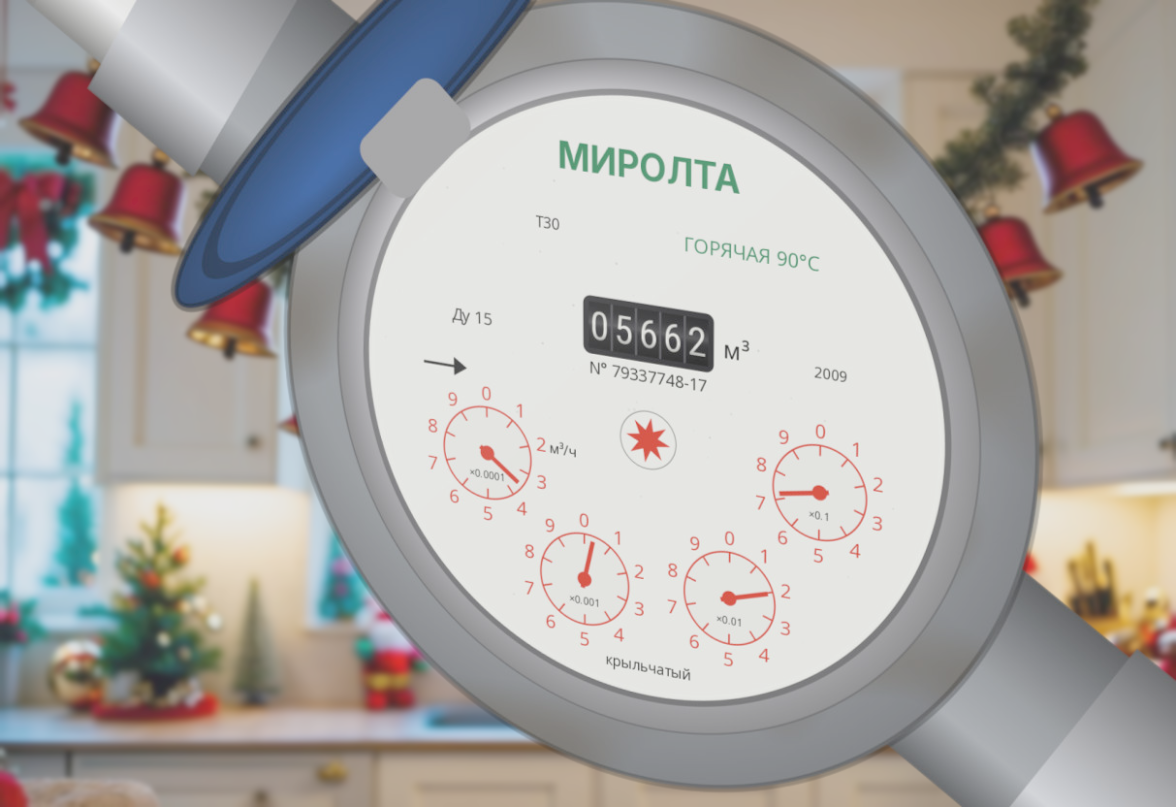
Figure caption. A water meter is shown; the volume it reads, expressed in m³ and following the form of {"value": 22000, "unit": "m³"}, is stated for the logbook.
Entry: {"value": 5662.7203, "unit": "m³"}
